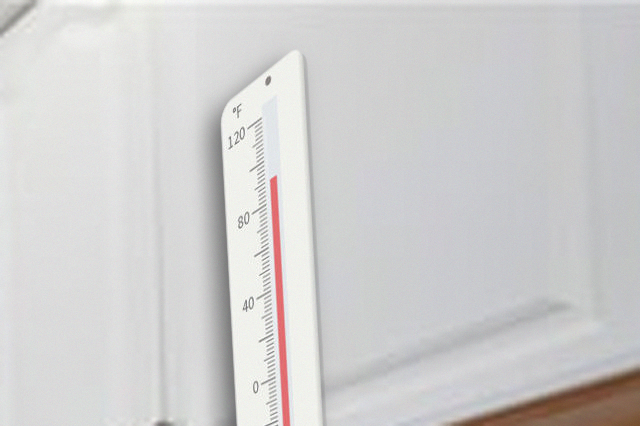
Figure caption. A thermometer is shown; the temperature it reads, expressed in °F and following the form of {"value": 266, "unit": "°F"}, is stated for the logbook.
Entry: {"value": 90, "unit": "°F"}
